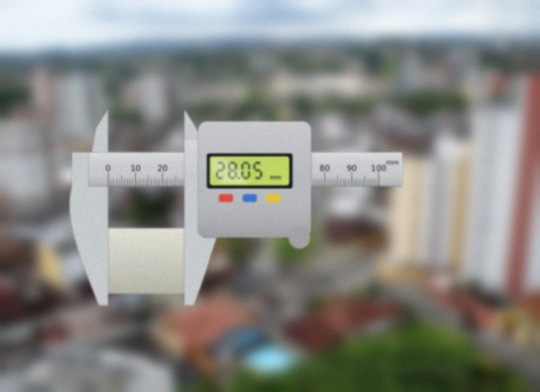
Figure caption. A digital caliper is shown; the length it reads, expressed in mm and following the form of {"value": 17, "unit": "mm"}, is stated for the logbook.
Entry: {"value": 28.05, "unit": "mm"}
